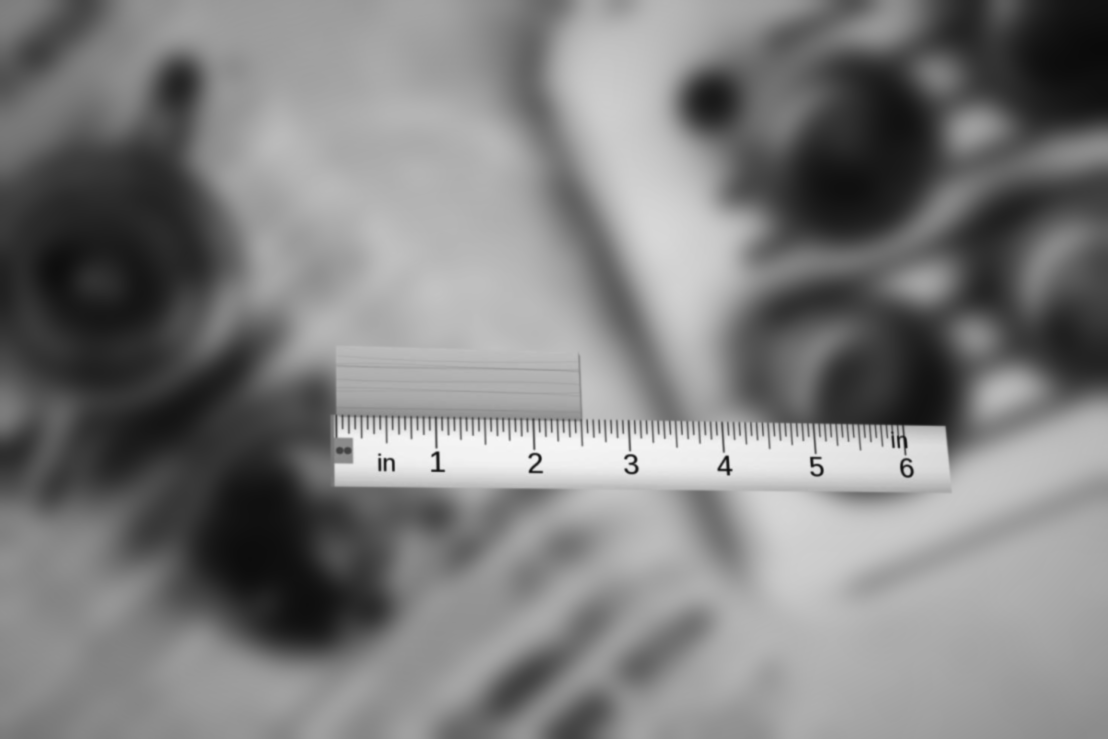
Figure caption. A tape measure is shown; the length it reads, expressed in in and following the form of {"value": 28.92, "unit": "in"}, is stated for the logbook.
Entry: {"value": 2.5, "unit": "in"}
